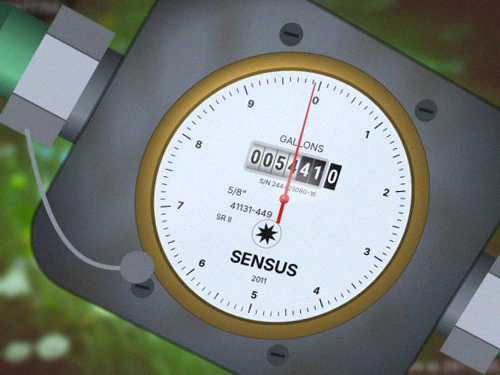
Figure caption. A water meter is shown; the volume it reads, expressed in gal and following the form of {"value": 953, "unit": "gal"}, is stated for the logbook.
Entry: {"value": 54409.9, "unit": "gal"}
